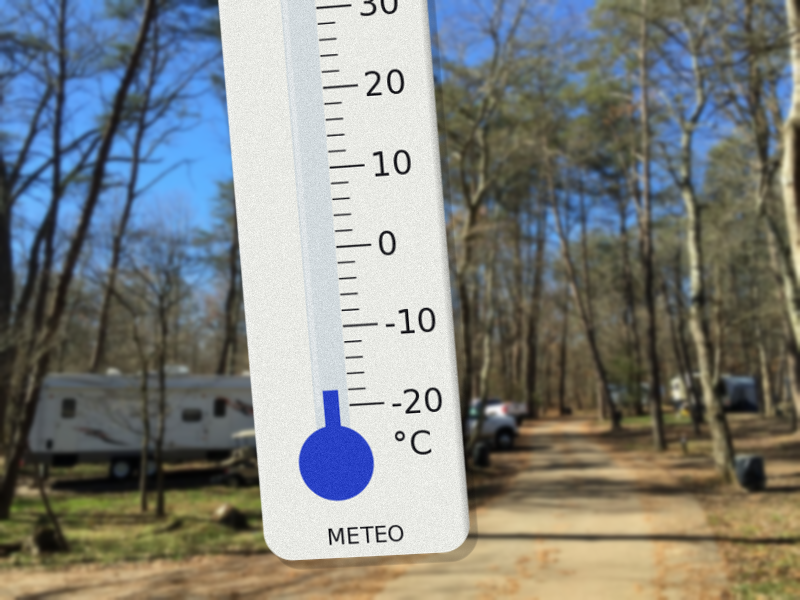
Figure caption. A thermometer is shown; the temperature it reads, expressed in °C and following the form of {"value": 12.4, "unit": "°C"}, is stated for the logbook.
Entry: {"value": -18, "unit": "°C"}
